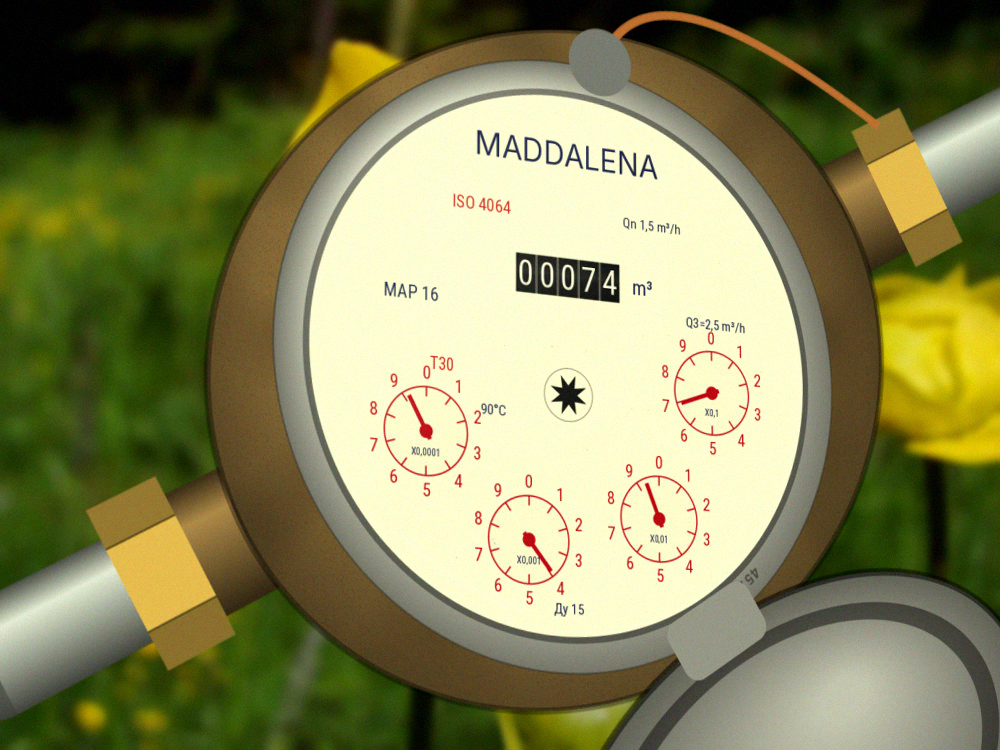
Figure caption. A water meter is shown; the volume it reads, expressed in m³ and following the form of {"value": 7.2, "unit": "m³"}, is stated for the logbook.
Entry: {"value": 74.6939, "unit": "m³"}
